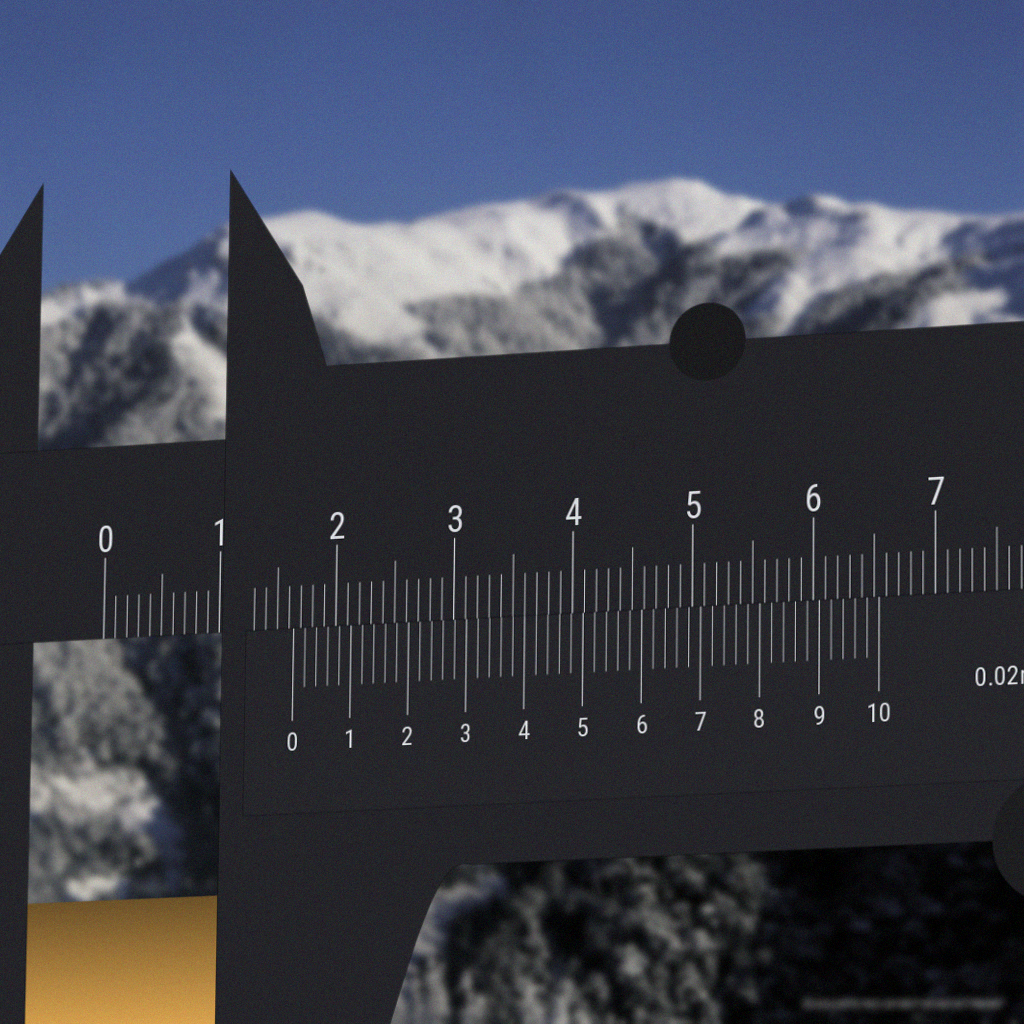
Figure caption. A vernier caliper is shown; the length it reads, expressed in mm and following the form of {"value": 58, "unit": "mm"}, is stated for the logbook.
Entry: {"value": 16.4, "unit": "mm"}
